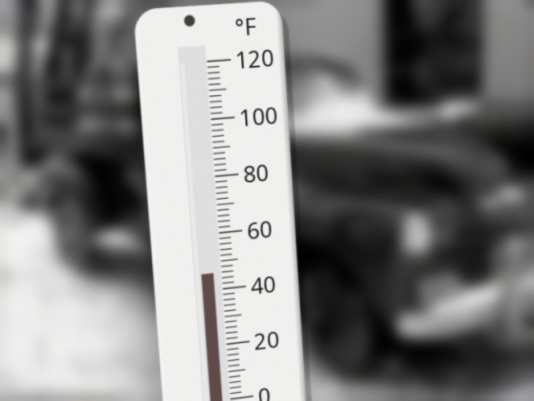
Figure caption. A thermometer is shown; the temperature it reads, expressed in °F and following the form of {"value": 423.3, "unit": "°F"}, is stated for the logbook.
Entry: {"value": 46, "unit": "°F"}
